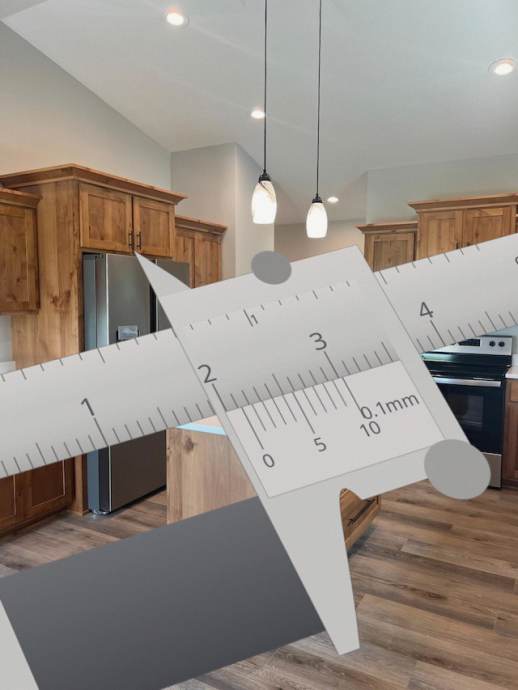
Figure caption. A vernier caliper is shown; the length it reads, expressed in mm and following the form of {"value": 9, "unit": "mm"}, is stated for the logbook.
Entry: {"value": 21.3, "unit": "mm"}
